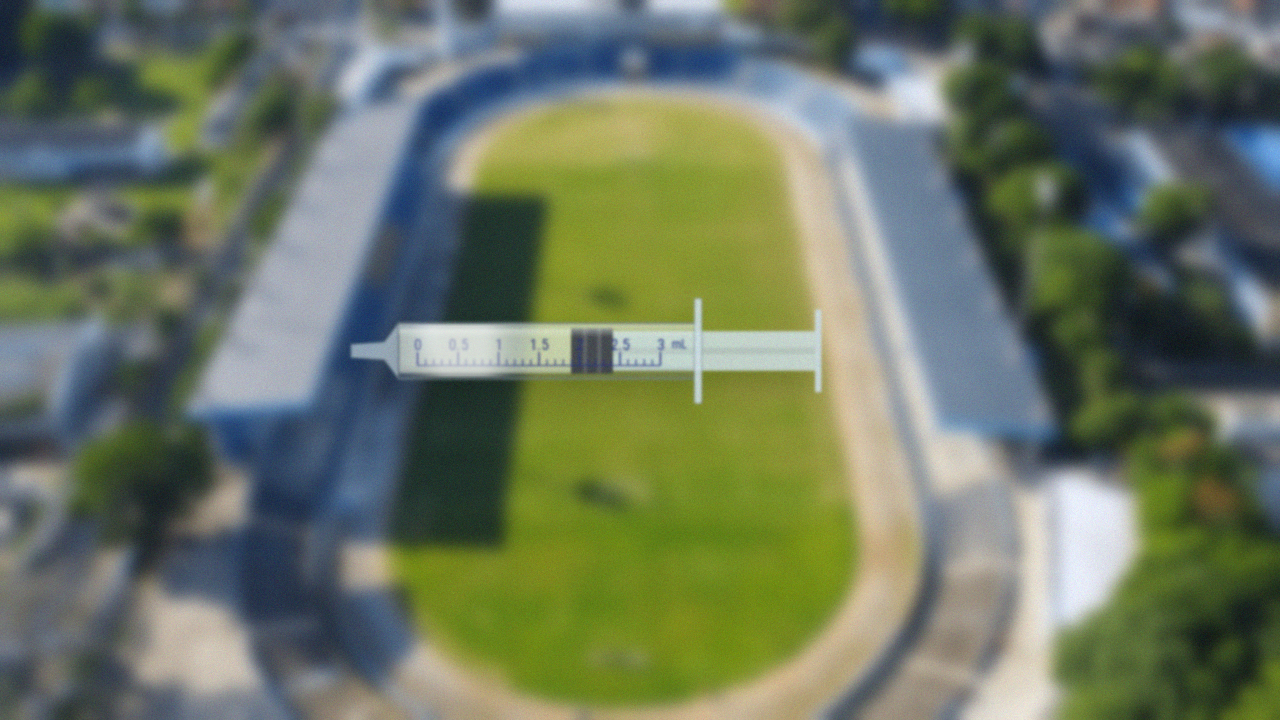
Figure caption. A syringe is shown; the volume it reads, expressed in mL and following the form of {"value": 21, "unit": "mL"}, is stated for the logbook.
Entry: {"value": 1.9, "unit": "mL"}
